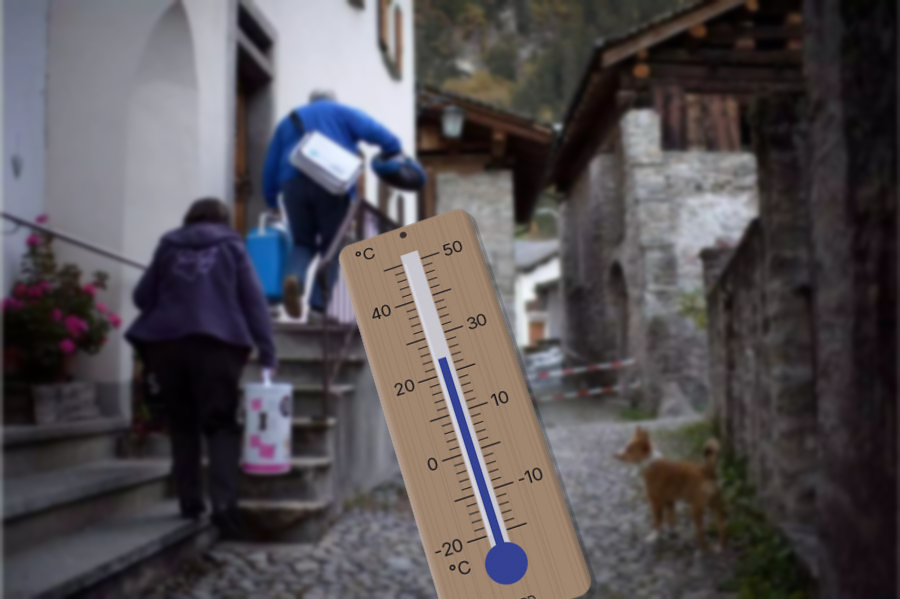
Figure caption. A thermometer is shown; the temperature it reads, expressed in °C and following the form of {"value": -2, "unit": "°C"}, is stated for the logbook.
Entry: {"value": 24, "unit": "°C"}
